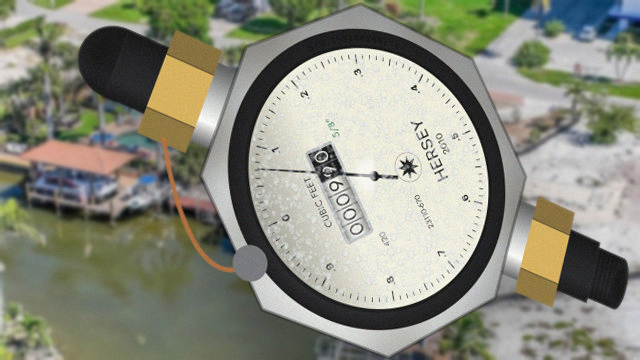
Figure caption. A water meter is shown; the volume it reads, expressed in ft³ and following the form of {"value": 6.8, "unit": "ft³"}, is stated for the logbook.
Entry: {"value": 990.07, "unit": "ft³"}
